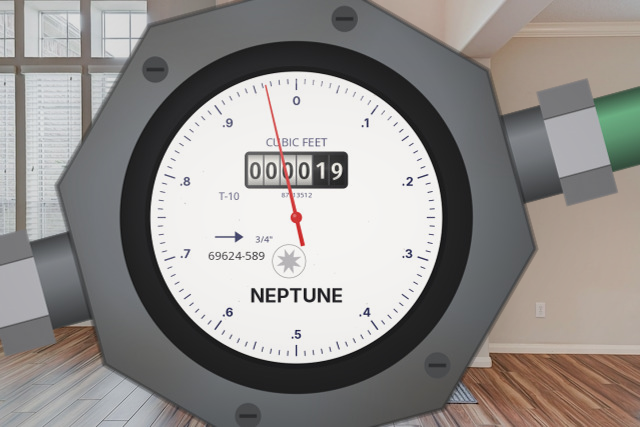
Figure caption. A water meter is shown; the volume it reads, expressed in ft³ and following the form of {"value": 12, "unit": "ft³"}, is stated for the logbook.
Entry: {"value": 18.96, "unit": "ft³"}
